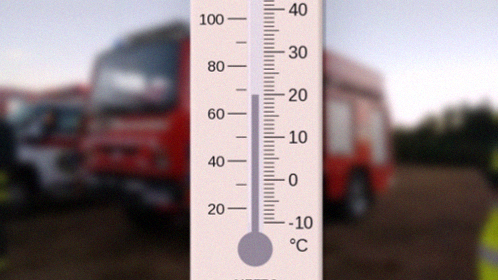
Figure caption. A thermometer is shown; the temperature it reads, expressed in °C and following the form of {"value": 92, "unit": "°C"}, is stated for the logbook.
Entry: {"value": 20, "unit": "°C"}
